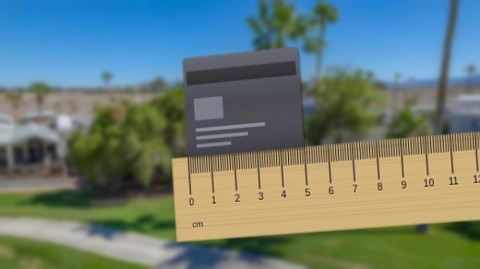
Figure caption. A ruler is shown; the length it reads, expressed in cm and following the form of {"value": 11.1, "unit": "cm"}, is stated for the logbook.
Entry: {"value": 5, "unit": "cm"}
